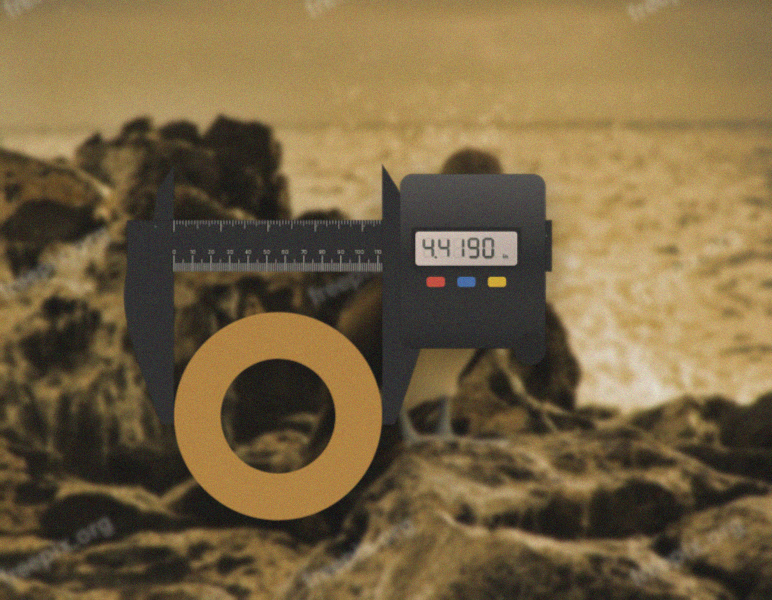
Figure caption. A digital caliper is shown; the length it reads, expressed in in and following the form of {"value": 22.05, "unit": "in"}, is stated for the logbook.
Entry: {"value": 4.4190, "unit": "in"}
